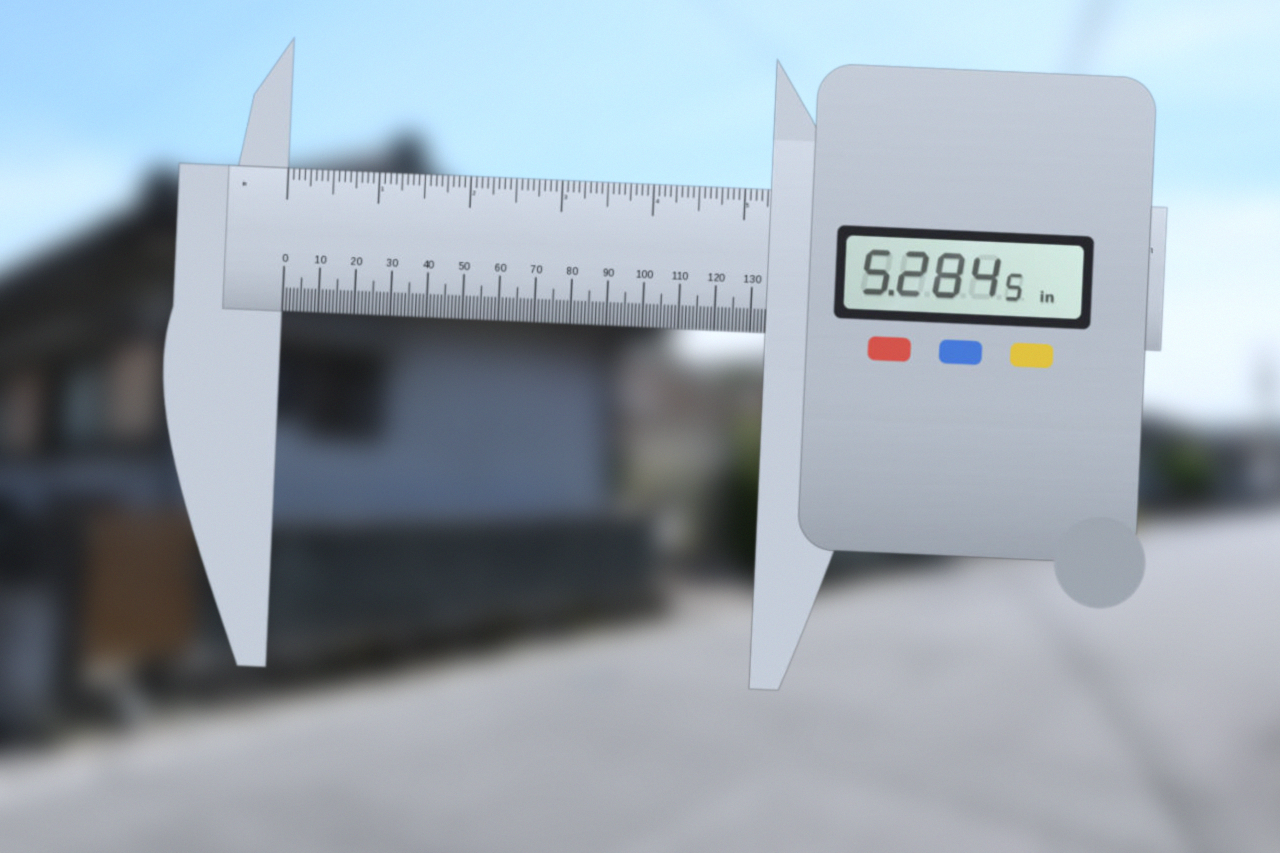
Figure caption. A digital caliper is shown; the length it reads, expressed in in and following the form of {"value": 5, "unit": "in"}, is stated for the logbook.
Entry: {"value": 5.2845, "unit": "in"}
